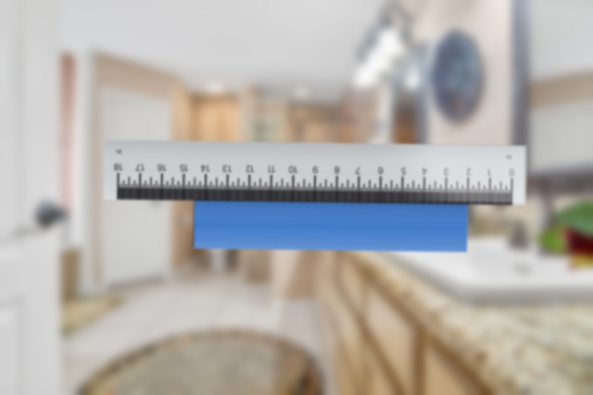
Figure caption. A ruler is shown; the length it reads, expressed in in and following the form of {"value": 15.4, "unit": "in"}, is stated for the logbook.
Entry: {"value": 12.5, "unit": "in"}
